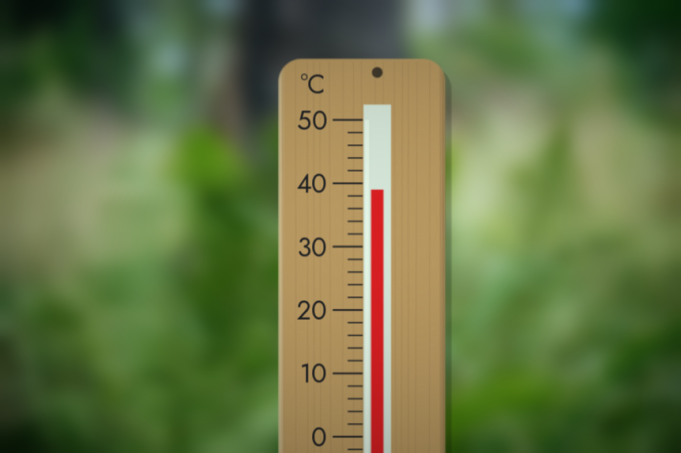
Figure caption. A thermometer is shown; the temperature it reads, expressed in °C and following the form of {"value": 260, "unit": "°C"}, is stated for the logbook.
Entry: {"value": 39, "unit": "°C"}
